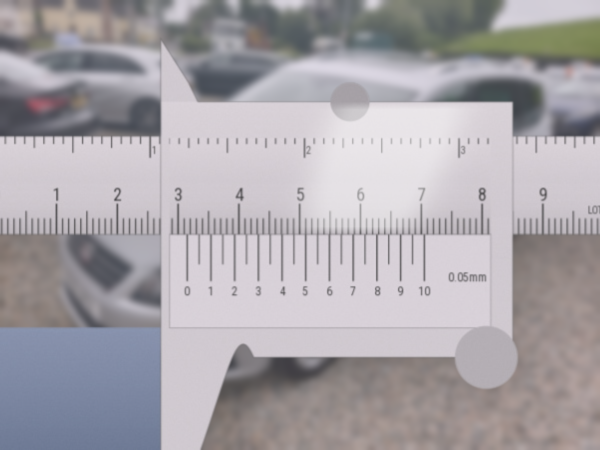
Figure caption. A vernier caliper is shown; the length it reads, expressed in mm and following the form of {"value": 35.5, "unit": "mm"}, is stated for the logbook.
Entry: {"value": 31.5, "unit": "mm"}
